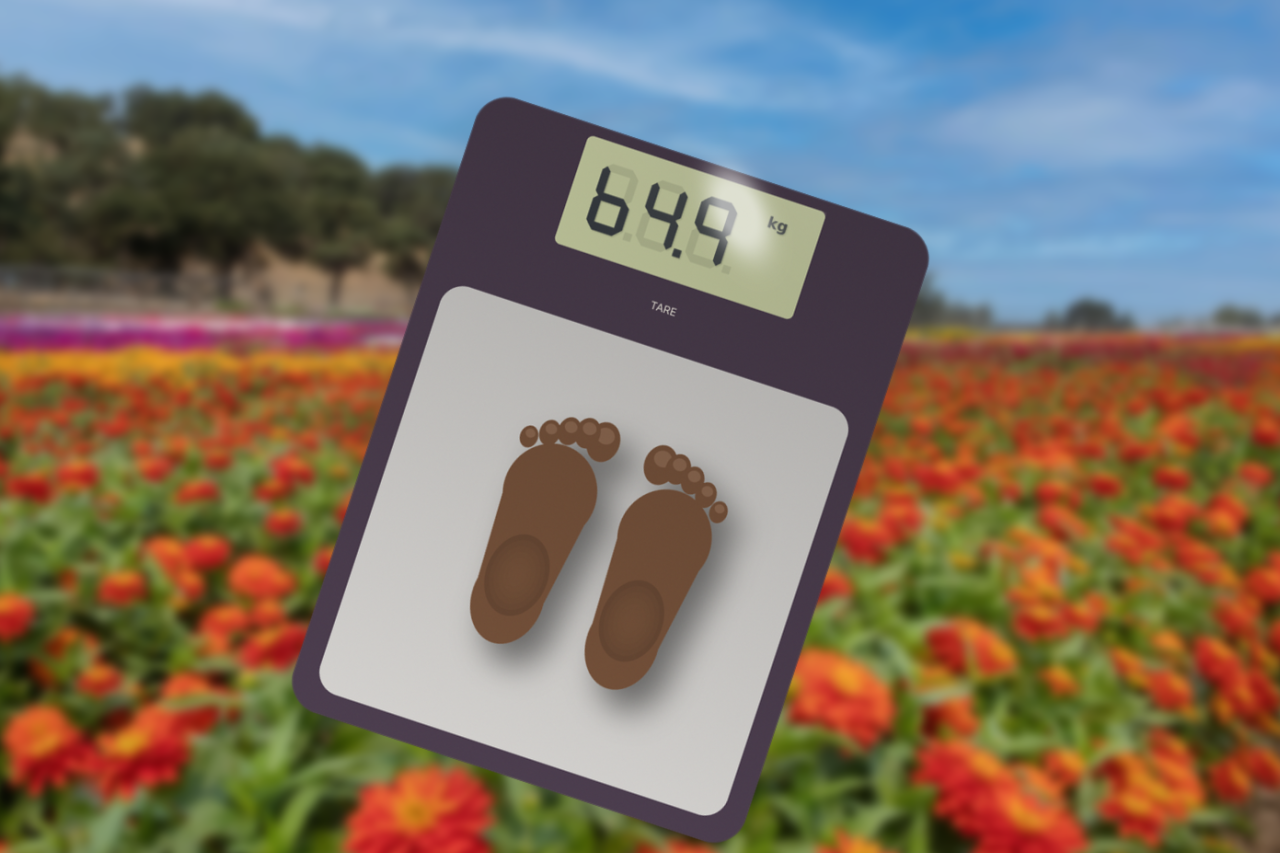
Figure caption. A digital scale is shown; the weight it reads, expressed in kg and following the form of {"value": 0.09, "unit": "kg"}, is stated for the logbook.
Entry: {"value": 64.9, "unit": "kg"}
